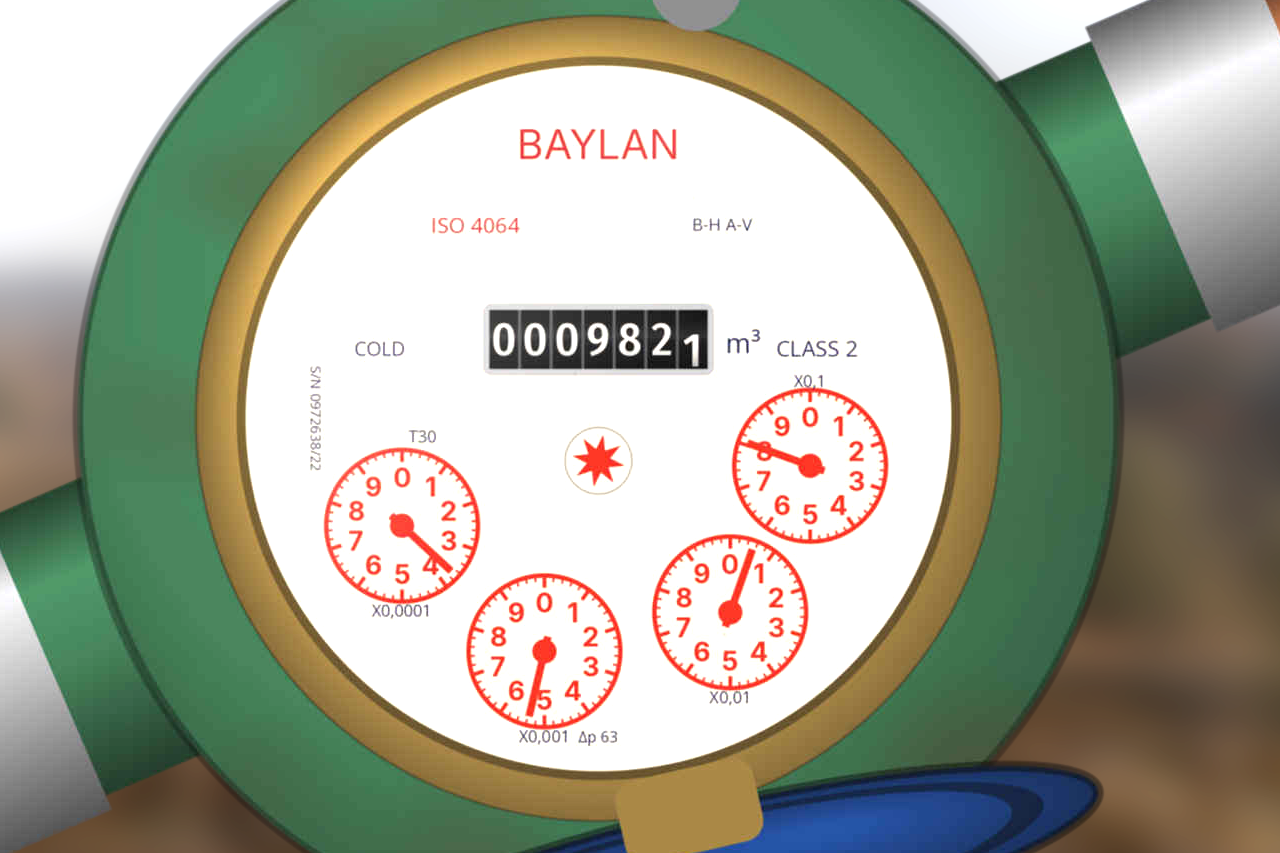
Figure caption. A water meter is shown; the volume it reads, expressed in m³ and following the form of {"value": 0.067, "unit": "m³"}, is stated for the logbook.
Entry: {"value": 9820.8053, "unit": "m³"}
